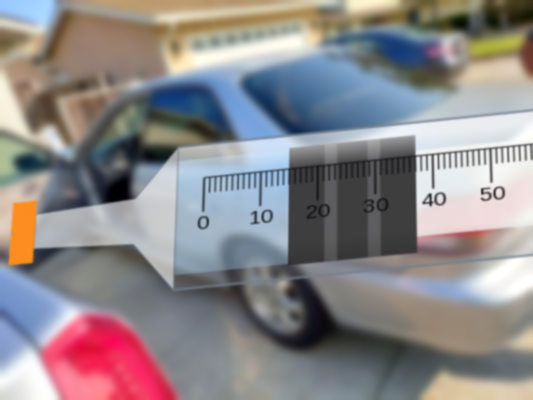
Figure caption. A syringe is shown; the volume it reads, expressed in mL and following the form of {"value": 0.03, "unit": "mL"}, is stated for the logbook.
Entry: {"value": 15, "unit": "mL"}
